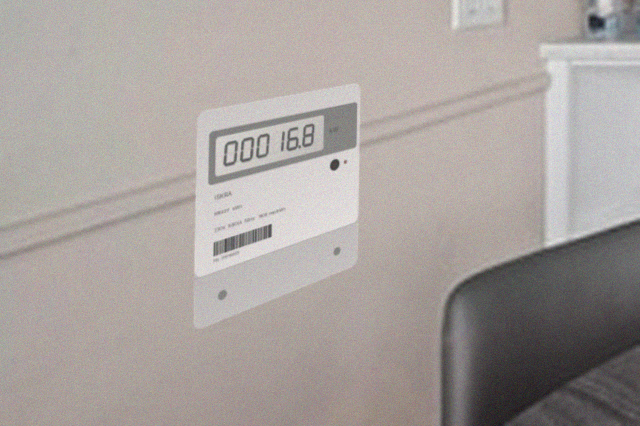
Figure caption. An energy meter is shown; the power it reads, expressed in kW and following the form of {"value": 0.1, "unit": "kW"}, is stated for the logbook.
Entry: {"value": 16.8, "unit": "kW"}
